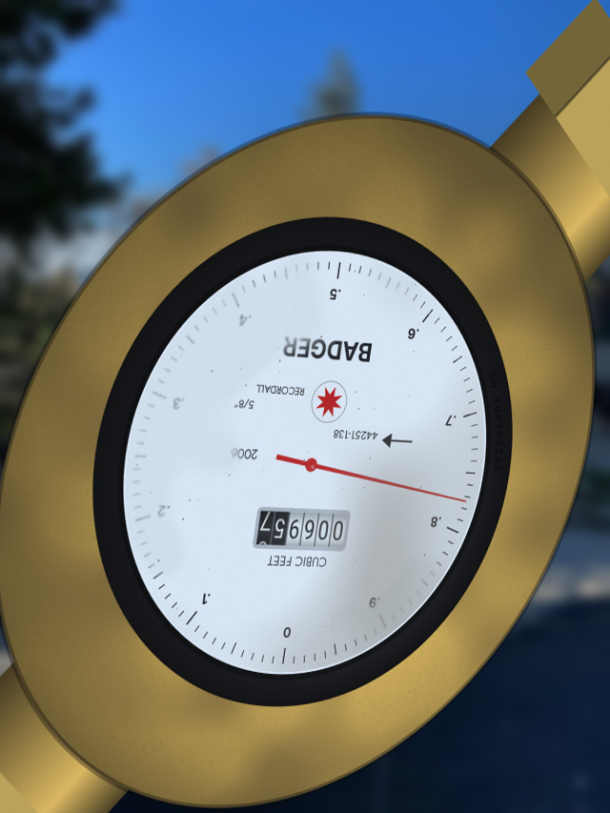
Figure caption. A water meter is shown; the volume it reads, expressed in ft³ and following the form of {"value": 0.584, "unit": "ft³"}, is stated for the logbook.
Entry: {"value": 6956.77, "unit": "ft³"}
